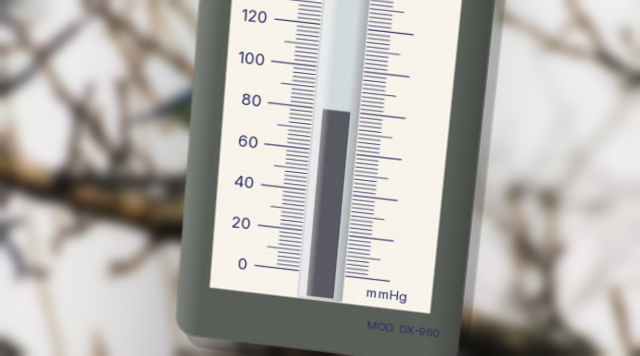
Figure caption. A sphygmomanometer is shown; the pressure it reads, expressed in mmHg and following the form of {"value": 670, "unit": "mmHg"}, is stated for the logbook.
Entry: {"value": 80, "unit": "mmHg"}
